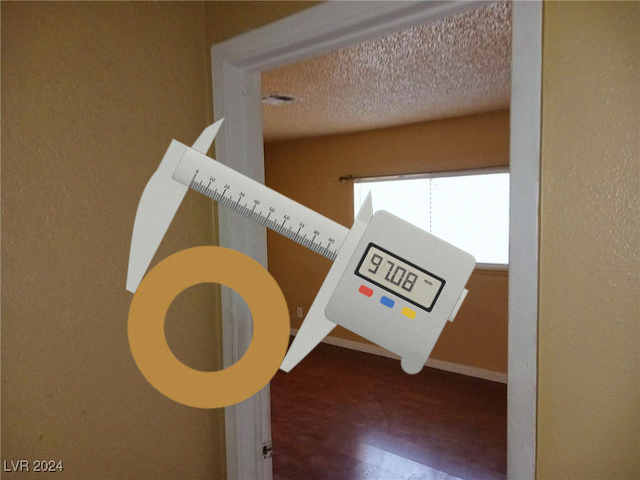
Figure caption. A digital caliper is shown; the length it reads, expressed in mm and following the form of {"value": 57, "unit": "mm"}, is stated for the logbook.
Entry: {"value": 97.08, "unit": "mm"}
